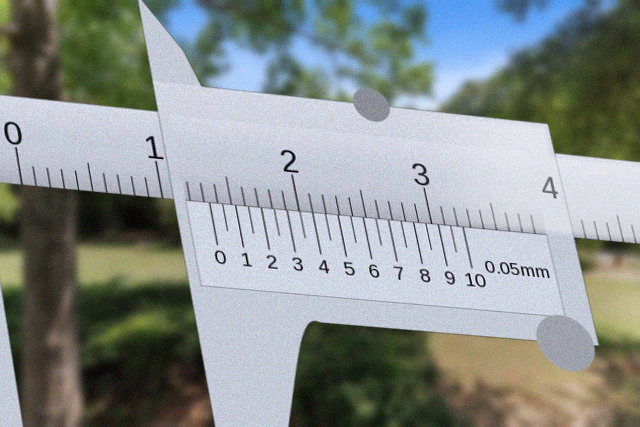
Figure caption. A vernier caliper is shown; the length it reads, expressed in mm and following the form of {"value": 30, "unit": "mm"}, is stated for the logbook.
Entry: {"value": 13.4, "unit": "mm"}
